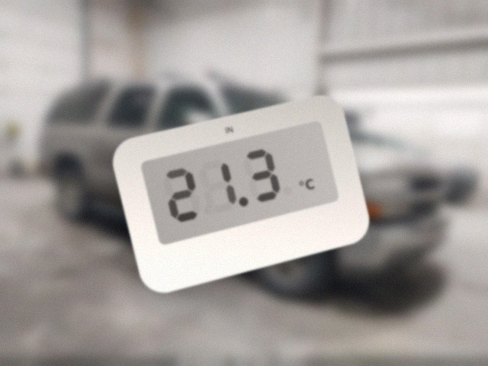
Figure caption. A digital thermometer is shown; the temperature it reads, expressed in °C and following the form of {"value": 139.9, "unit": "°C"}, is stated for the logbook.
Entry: {"value": 21.3, "unit": "°C"}
